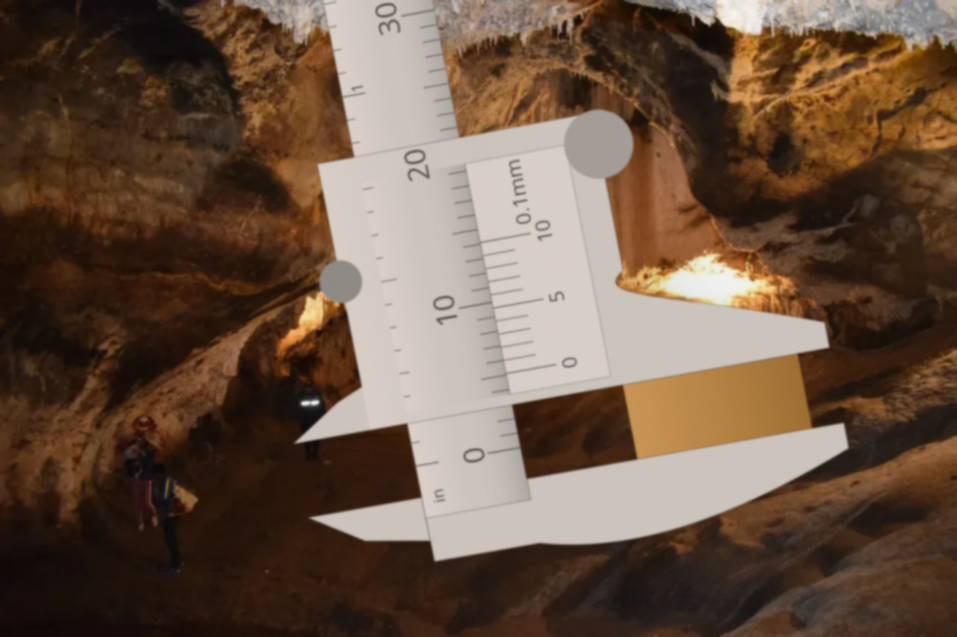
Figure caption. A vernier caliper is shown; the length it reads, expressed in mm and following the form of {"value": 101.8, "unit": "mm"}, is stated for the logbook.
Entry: {"value": 5.1, "unit": "mm"}
